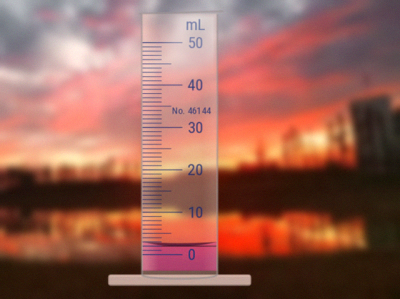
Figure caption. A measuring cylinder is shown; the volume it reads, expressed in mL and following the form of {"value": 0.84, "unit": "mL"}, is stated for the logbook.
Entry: {"value": 2, "unit": "mL"}
